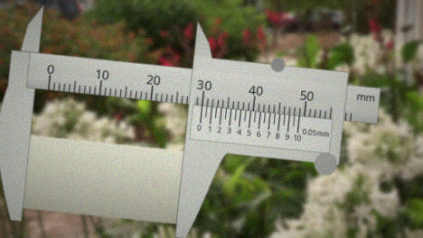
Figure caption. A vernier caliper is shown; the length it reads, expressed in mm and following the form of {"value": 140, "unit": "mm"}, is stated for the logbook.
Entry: {"value": 30.0, "unit": "mm"}
